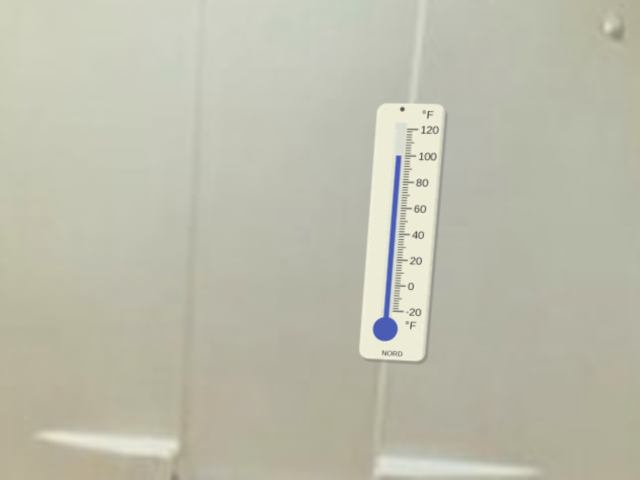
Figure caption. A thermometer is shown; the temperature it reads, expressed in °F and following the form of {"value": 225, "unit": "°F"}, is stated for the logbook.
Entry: {"value": 100, "unit": "°F"}
